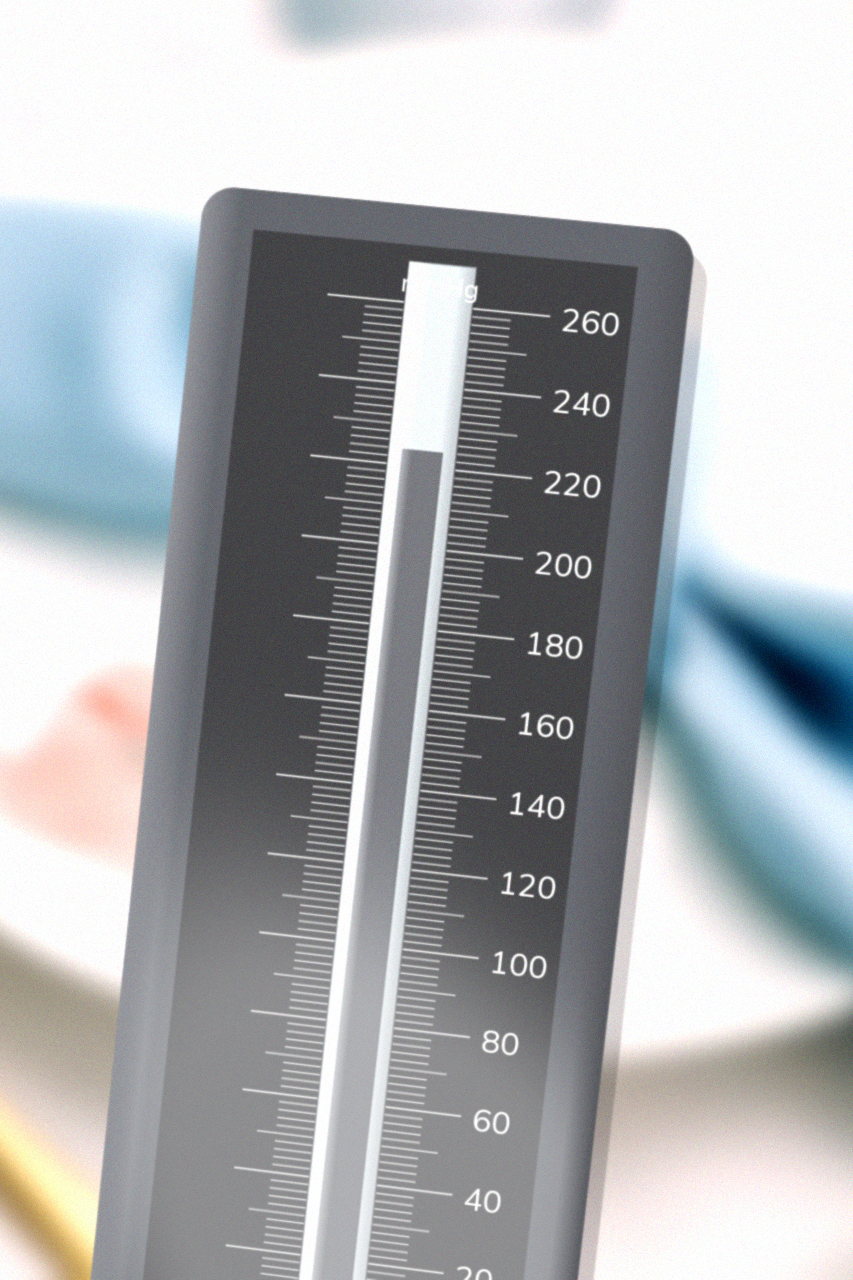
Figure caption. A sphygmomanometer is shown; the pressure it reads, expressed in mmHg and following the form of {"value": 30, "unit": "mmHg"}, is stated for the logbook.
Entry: {"value": 224, "unit": "mmHg"}
